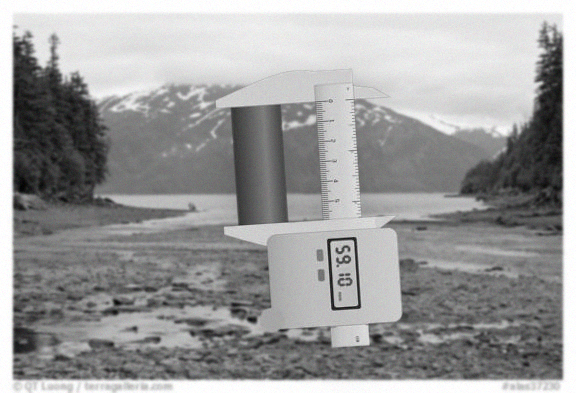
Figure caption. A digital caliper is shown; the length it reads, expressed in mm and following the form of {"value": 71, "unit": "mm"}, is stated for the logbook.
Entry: {"value": 59.10, "unit": "mm"}
